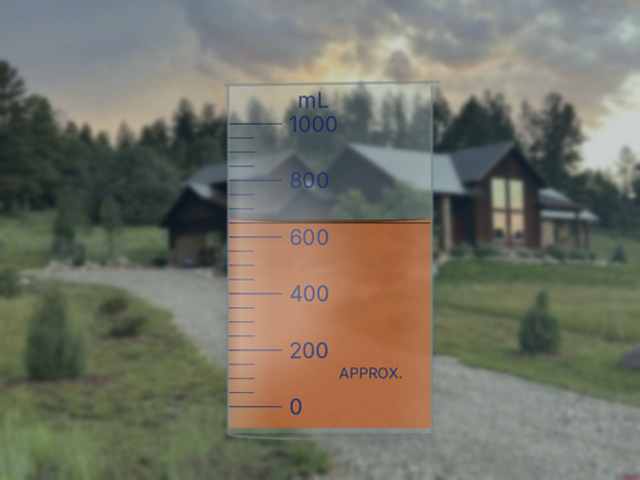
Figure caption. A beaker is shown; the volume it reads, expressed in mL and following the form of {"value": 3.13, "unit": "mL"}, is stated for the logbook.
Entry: {"value": 650, "unit": "mL"}
